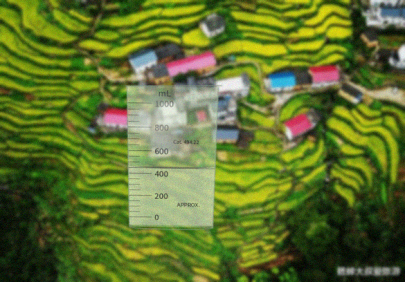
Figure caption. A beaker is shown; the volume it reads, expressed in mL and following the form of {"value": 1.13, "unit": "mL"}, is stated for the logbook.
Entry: {"value": 450, "unit": "mL"}
